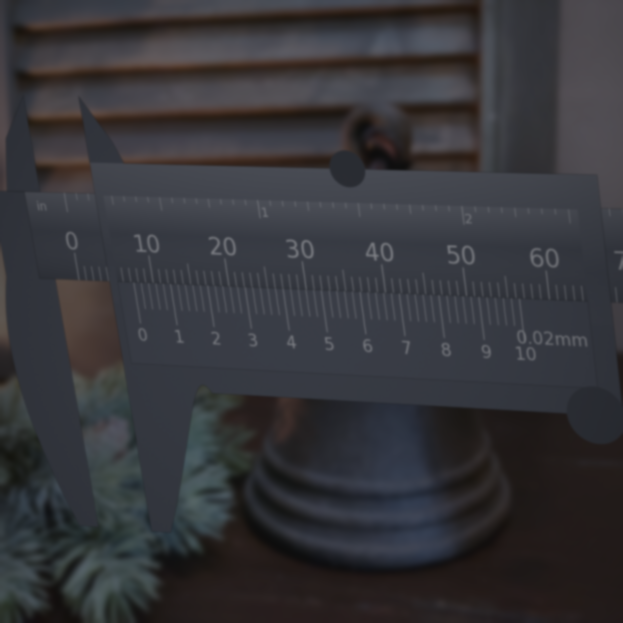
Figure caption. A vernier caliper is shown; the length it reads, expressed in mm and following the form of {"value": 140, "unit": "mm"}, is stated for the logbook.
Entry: {"value": 7.4, "unit": "mm"}
